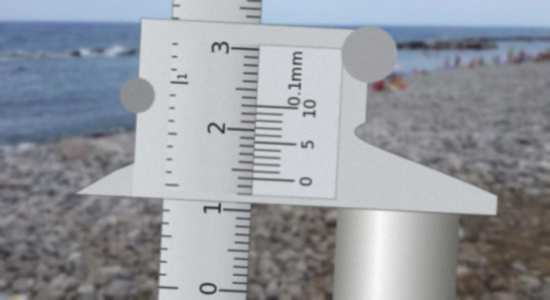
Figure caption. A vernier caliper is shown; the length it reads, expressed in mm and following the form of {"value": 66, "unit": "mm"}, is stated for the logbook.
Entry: {"value": 14.0, "unit": "mm"}
